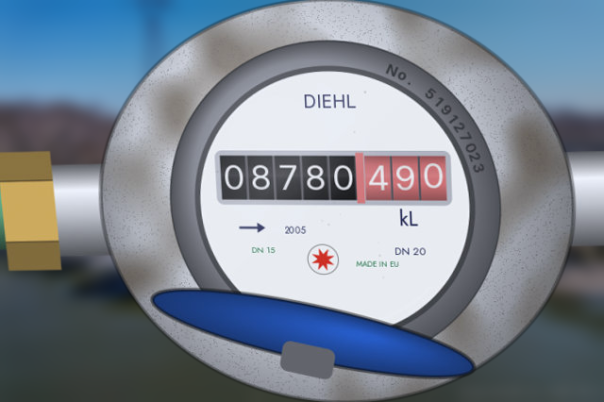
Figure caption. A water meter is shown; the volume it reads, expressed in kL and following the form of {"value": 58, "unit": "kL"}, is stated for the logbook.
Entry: {"value": 8780.490, "unit": "kL"}
